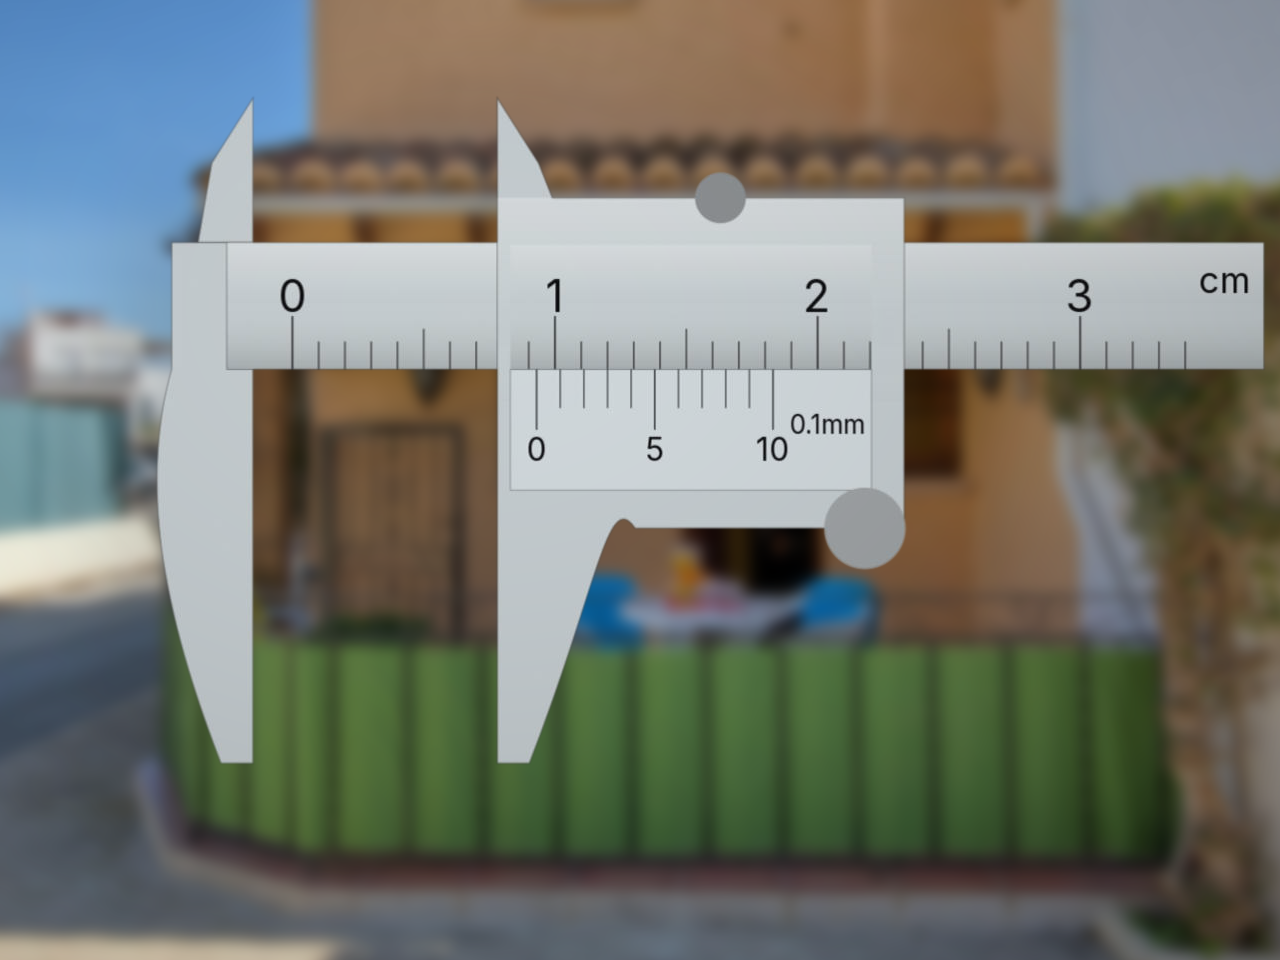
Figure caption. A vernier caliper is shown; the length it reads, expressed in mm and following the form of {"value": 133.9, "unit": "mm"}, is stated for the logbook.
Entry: {"value": 9.3, "unit": "mm"}
